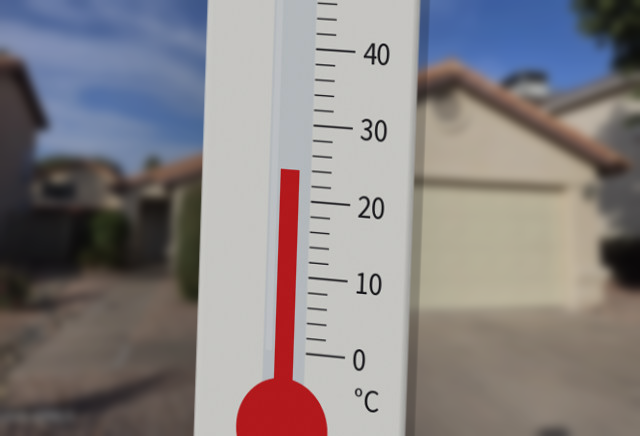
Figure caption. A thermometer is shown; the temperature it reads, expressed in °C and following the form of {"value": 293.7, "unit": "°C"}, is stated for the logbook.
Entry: {"value": 24, "unit": "°C"}
